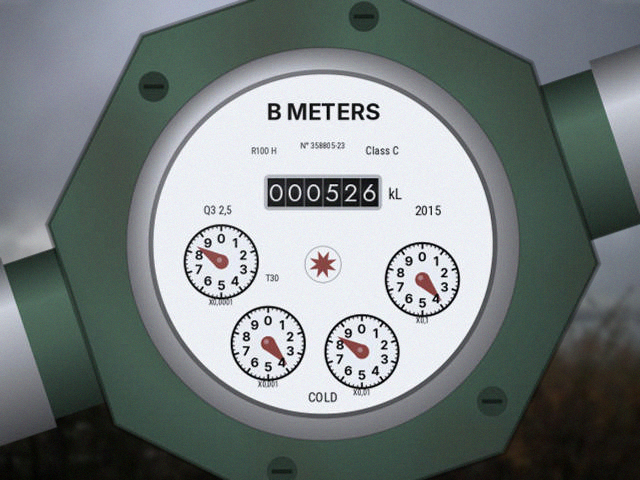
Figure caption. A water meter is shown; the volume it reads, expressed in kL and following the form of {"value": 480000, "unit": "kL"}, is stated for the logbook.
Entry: {"value": 526.3838, "unit": "kL"}
